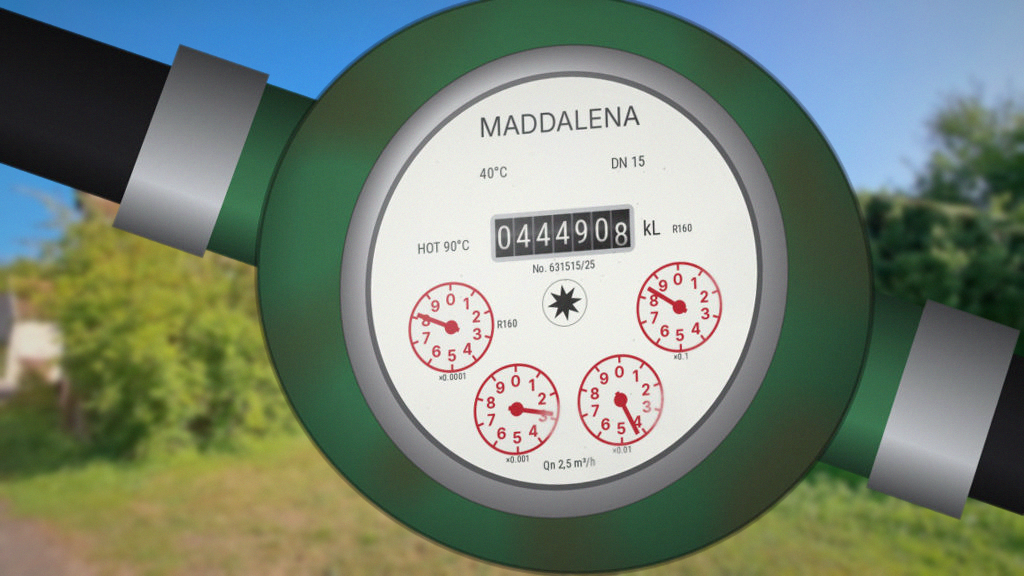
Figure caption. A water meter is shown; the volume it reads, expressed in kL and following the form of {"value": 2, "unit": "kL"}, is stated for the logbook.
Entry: {"value": 444907.8428, "unit": "kL"}
